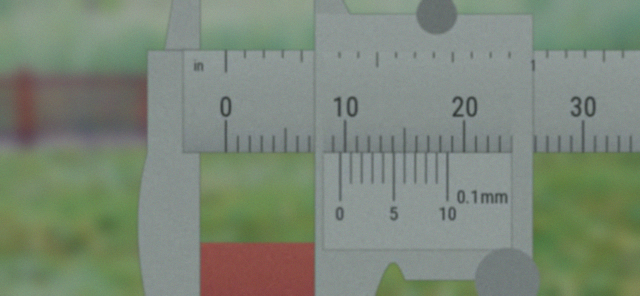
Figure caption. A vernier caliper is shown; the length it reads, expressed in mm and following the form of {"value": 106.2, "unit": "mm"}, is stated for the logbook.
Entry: {"value": 9.6, "unit": "mm"}
